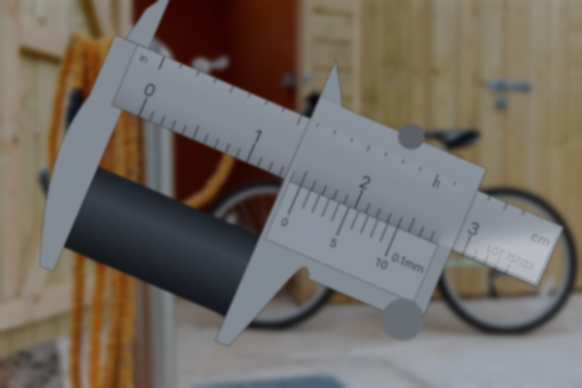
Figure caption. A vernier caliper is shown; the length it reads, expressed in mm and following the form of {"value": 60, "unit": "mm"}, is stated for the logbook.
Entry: {"value": 15.0, "unit": "mm"}
